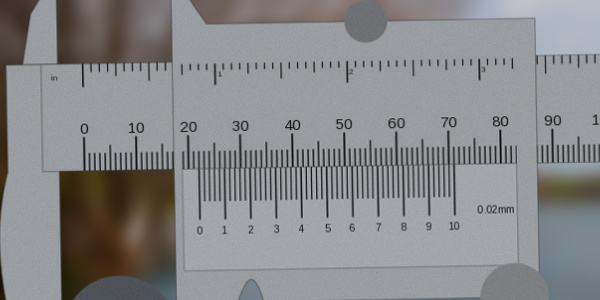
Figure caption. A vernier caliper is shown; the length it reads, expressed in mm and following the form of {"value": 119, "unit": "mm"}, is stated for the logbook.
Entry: {"value": 22.0, "unit": "mm"}
